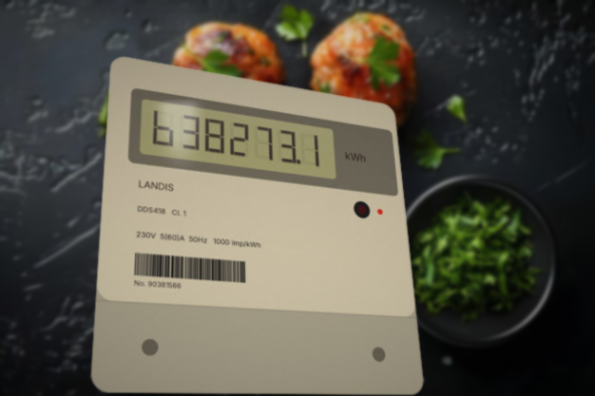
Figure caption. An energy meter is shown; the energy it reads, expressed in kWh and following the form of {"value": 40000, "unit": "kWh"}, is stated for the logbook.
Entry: {"value": 638273.1, "unit": "kWh"}
